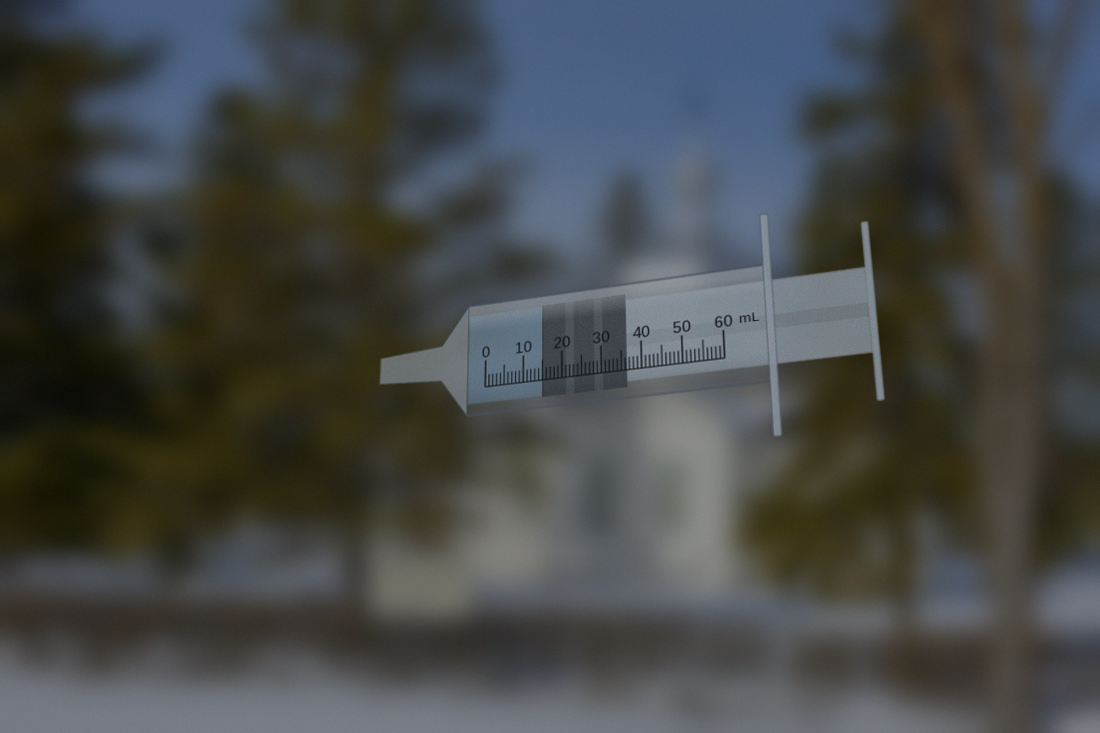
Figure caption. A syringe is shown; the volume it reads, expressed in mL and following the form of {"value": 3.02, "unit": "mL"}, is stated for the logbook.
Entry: {"value": 15, "unit": "mL"}
